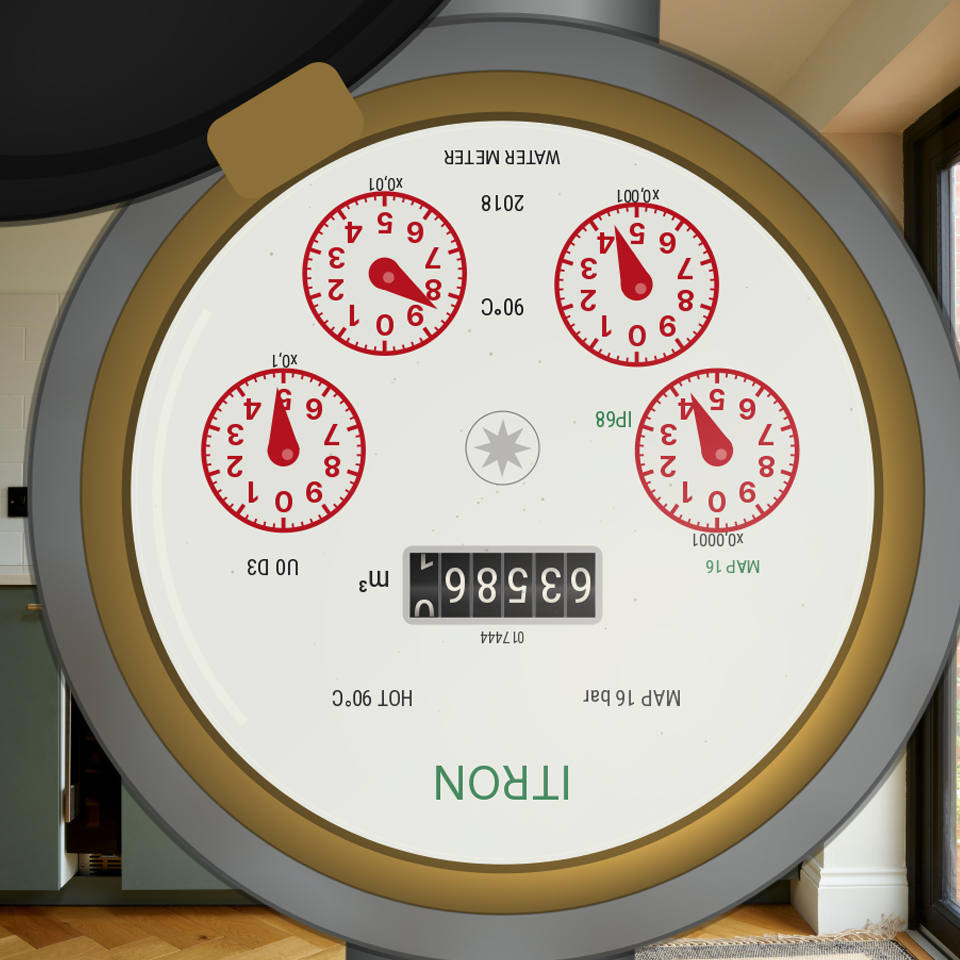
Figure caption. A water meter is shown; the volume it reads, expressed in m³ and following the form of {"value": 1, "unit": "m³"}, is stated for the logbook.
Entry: {"value": 635860.4844, "unit": "m³"}
